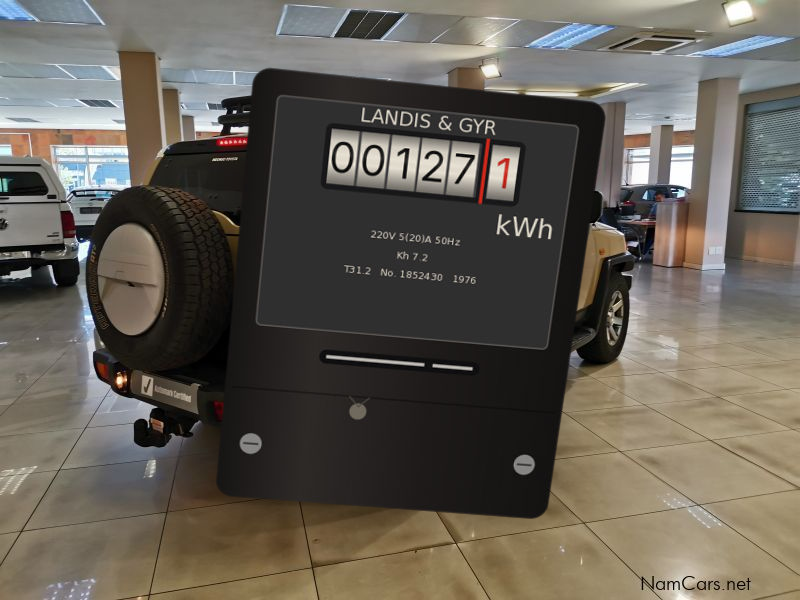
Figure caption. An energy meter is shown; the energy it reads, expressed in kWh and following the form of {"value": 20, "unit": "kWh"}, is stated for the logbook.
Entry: {"value": 127.1, "unit": "kWh"}
